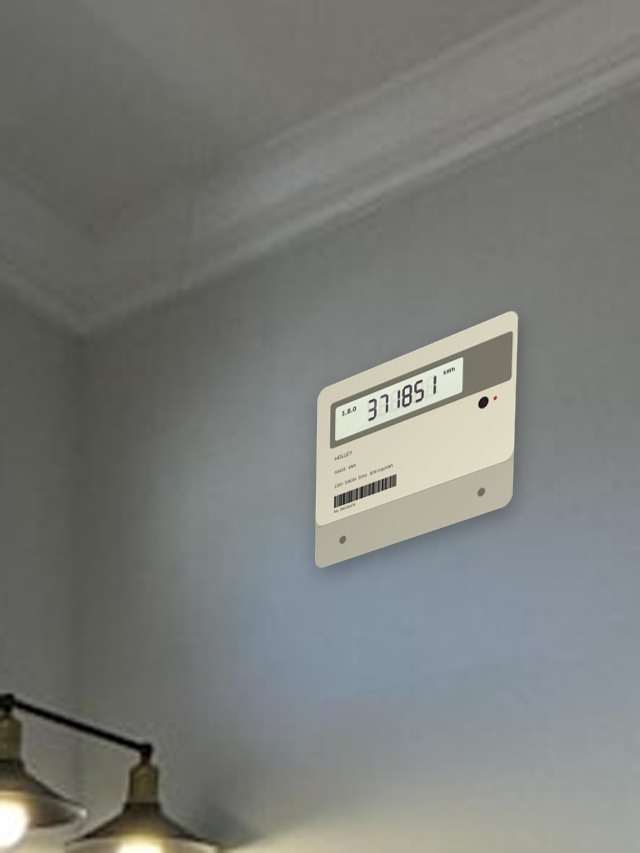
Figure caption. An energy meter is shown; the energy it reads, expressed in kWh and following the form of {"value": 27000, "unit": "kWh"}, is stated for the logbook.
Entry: {"value": 371851, "unit": "kWh"}
